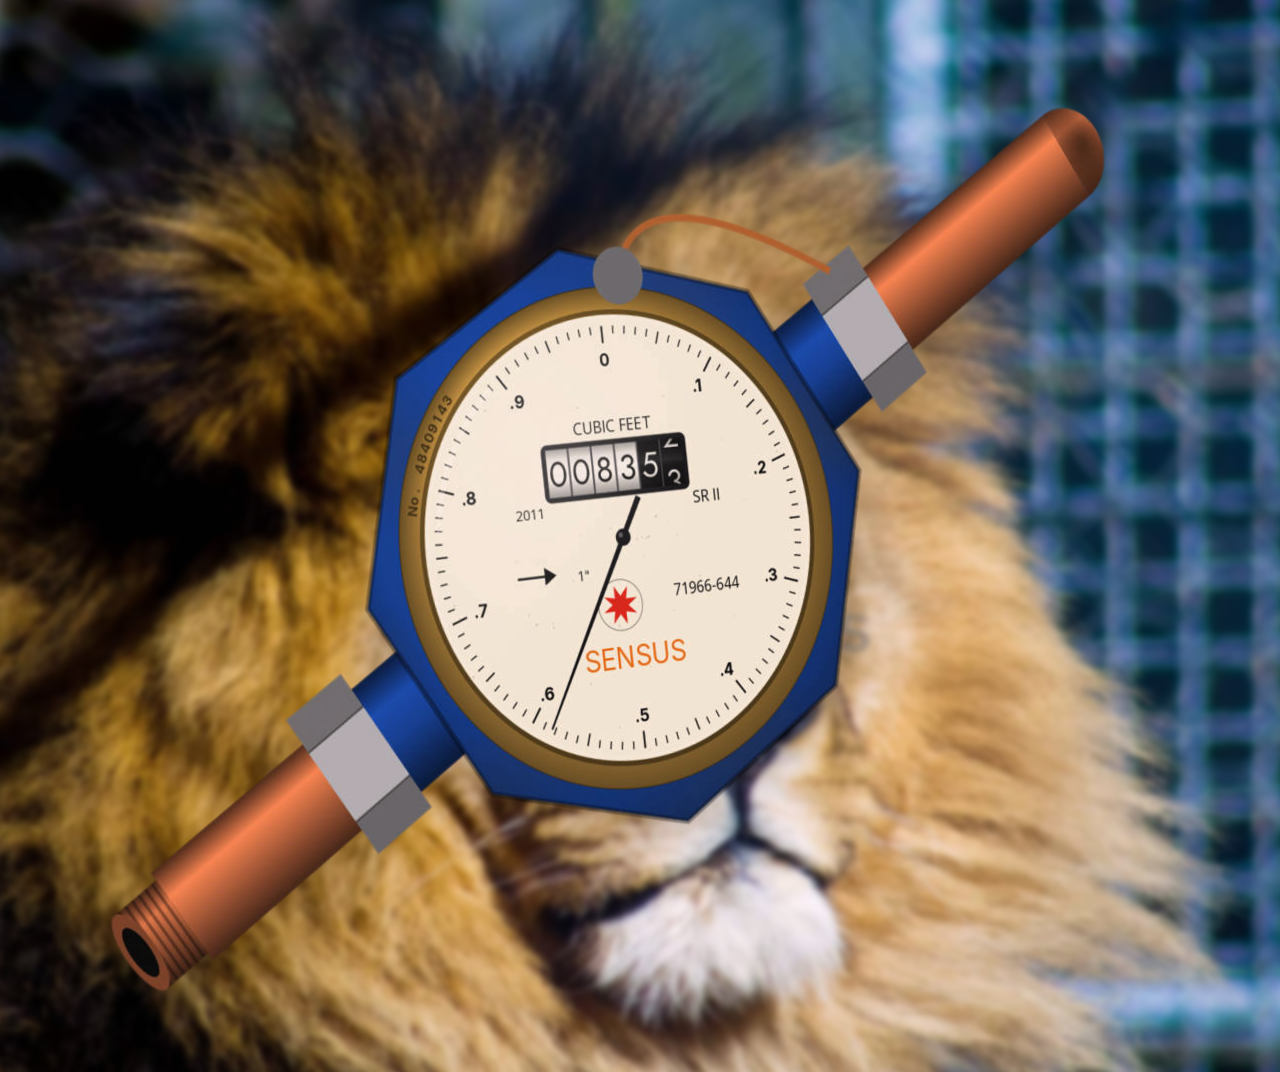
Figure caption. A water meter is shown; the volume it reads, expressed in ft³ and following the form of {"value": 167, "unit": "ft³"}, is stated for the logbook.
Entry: {"value": 8352.58, "unit": "ft³"}
